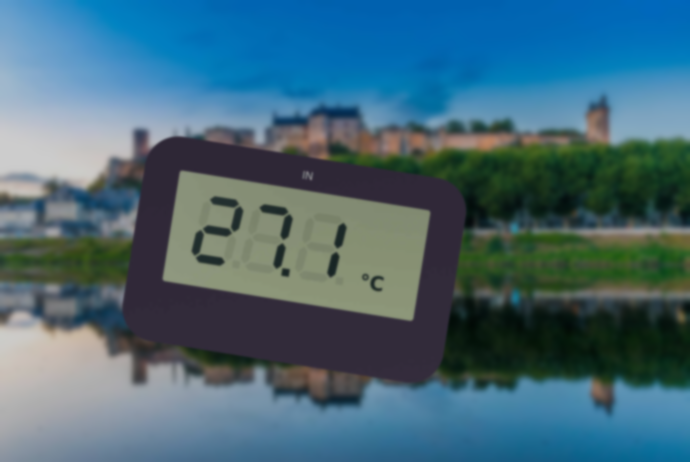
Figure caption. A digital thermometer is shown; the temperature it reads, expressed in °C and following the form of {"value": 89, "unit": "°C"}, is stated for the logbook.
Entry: {"value": 27.1, "unit": "°C"}
